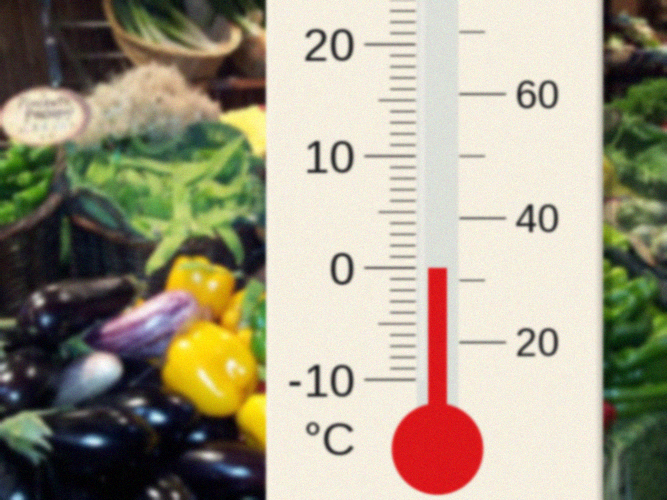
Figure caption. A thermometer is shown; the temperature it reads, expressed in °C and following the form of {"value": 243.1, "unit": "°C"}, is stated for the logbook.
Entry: {"value": 0, "unit": "°C"}
